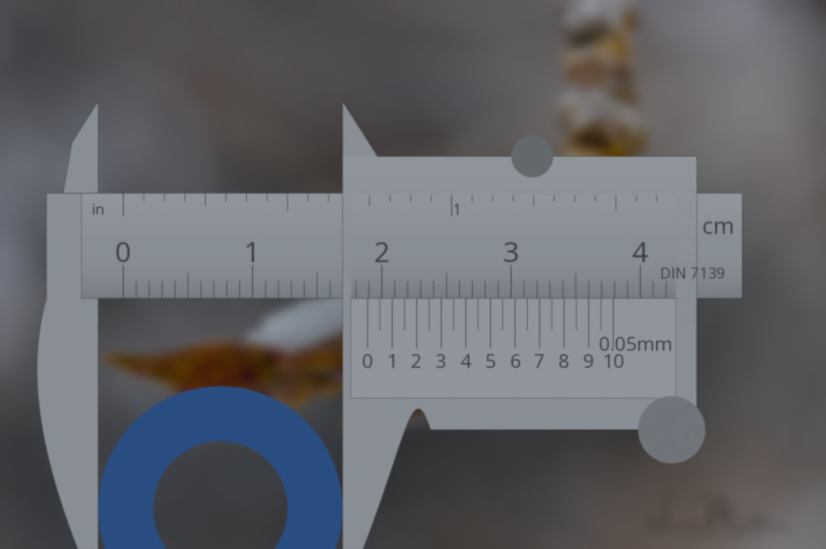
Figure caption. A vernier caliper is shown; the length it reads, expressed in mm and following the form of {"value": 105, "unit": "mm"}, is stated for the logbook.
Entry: {"value": 18.9, "unit": "mm"}
